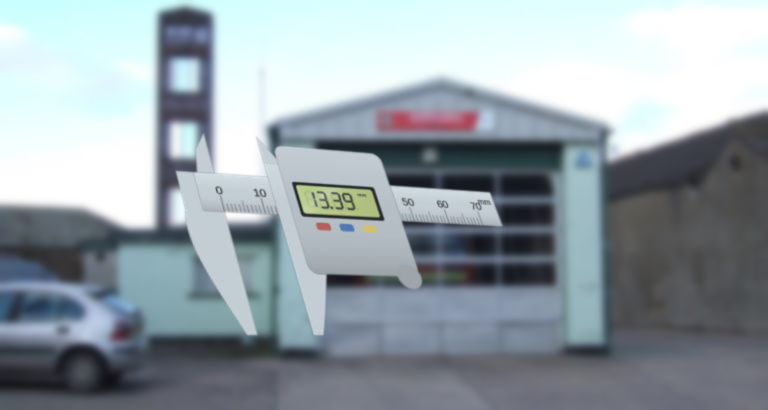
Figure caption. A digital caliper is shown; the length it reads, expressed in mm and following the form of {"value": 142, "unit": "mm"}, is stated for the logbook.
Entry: {"value": 13.39, "unit": "mm"}
